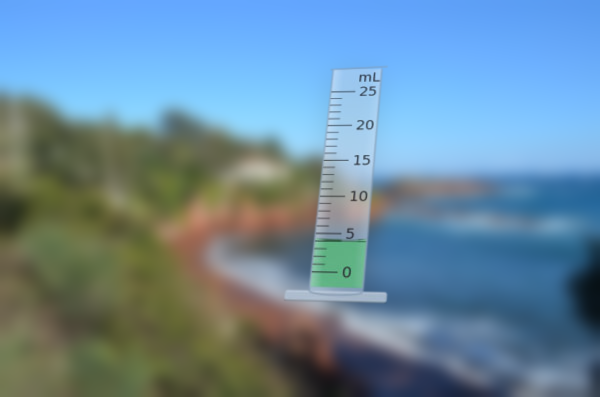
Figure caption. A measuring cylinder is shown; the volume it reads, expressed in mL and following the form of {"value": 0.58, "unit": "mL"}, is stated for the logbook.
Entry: {"value": 4, "unit": "mL"}
